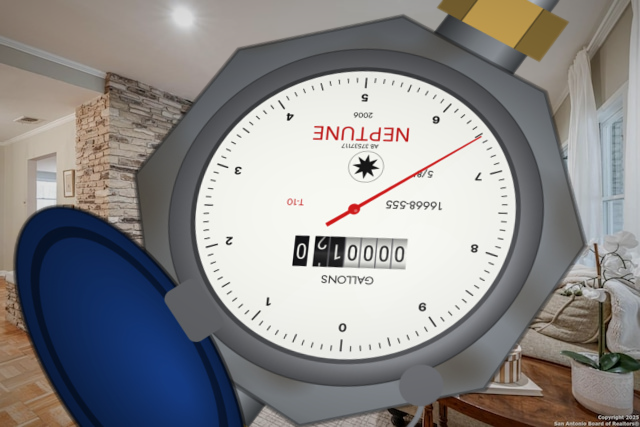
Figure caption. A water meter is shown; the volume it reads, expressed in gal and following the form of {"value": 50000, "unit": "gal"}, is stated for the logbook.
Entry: {"value": 116.5, "unit": "gal"}
